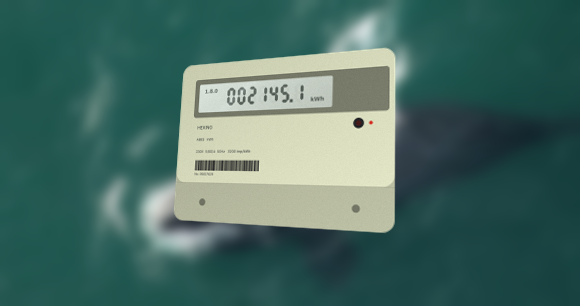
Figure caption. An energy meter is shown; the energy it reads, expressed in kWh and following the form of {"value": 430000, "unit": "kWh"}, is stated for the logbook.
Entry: {"value": 2145.1, "unit": "kWh"}
